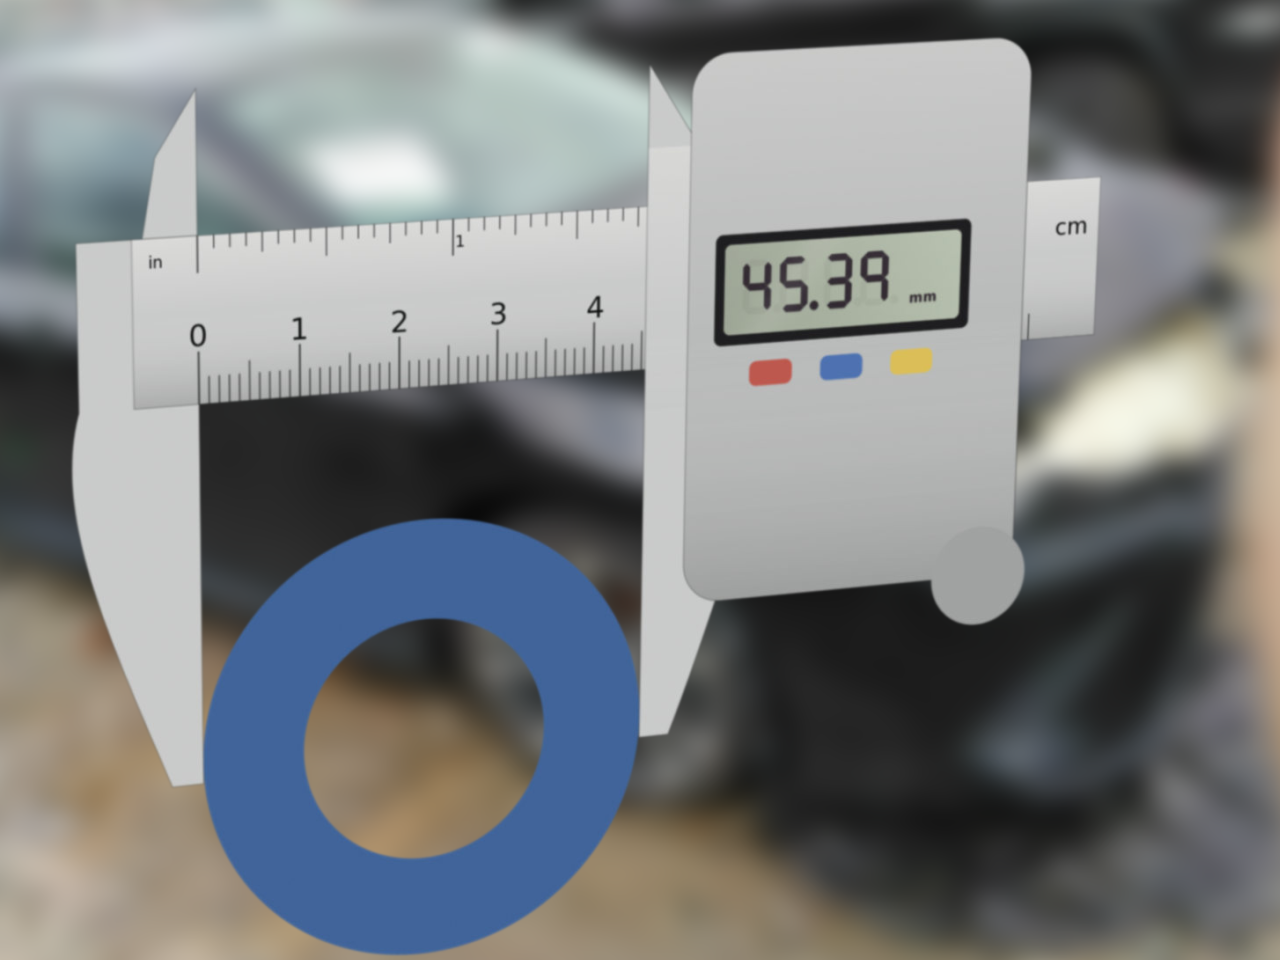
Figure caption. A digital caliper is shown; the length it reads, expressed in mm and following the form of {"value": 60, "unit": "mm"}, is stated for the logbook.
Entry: {"value": 45.39, "unit": "mm"}
